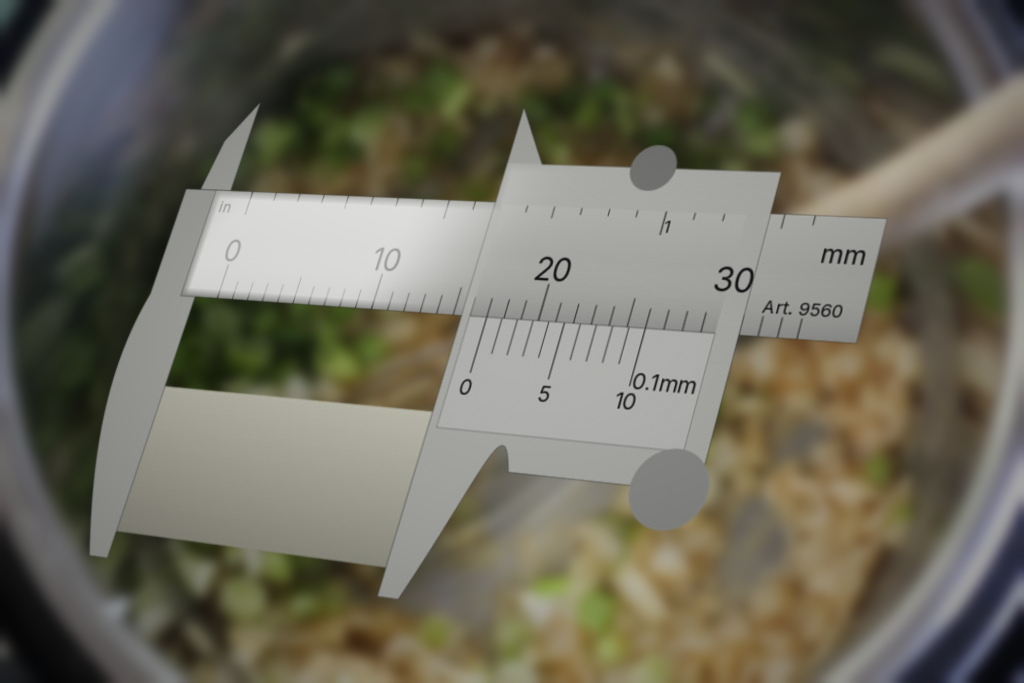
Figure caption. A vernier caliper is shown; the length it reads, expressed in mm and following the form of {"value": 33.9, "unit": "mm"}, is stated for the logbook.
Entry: {"value": 17.0, "unit": "mm"}
